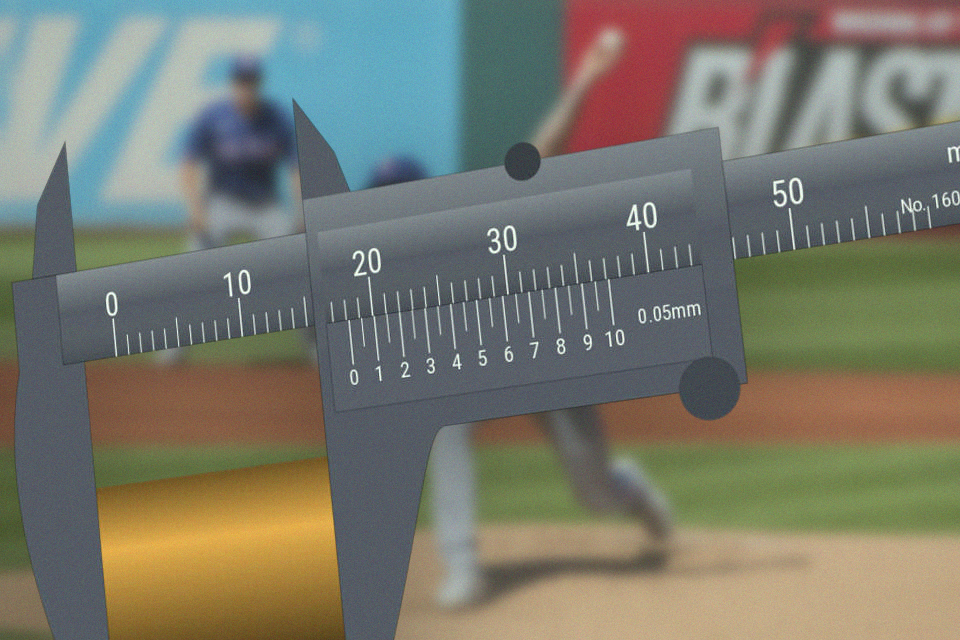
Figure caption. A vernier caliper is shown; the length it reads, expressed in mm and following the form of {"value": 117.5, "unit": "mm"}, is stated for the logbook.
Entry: {"value": 18.2, "unit": "mm"}
